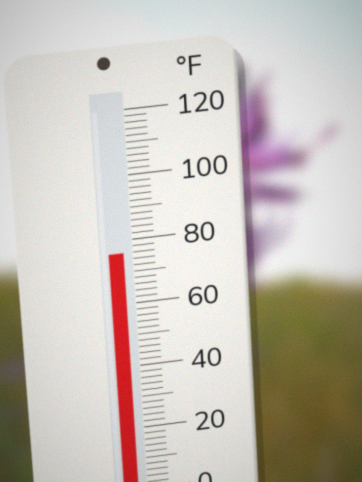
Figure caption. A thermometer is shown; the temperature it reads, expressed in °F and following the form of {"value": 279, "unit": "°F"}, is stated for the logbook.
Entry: {"value": 76, "unit": "°F"}
